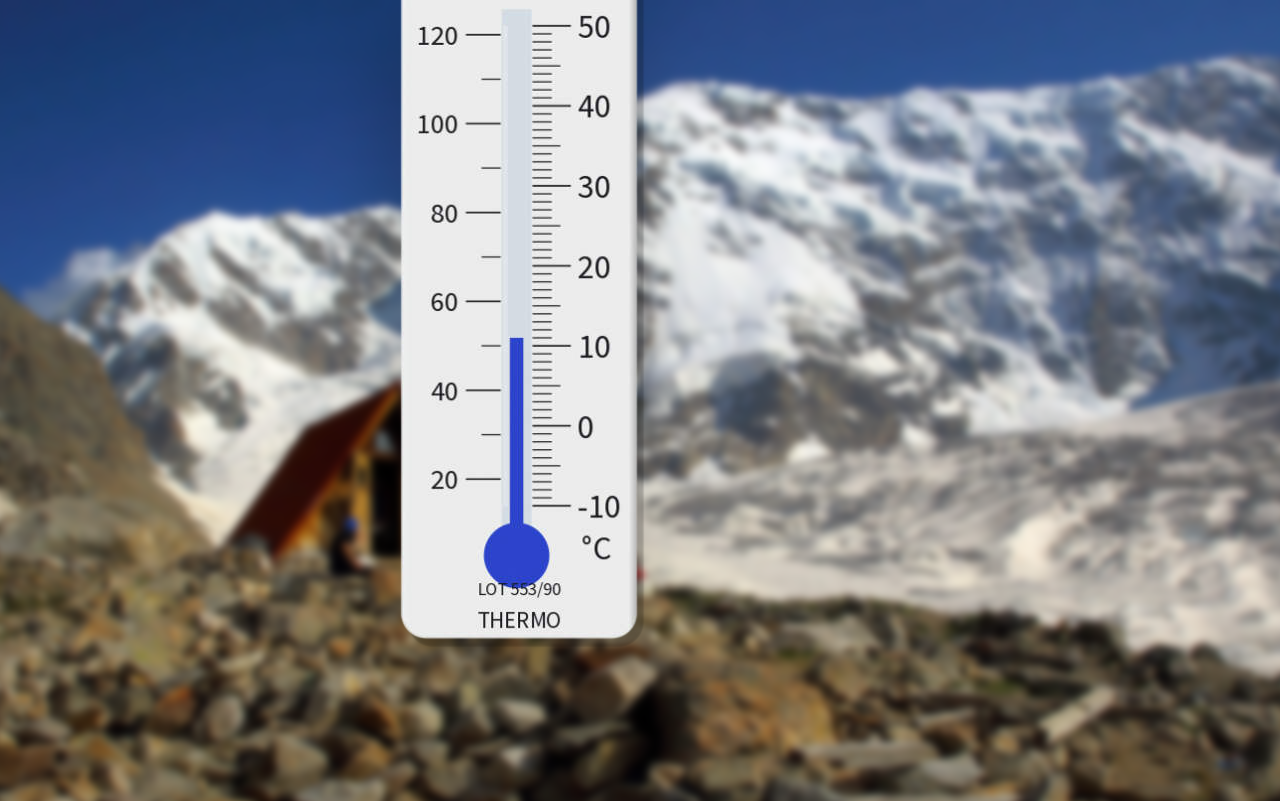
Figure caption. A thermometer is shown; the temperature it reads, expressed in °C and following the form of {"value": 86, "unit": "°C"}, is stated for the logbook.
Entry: {"value": 11, "unit": "°C"}
